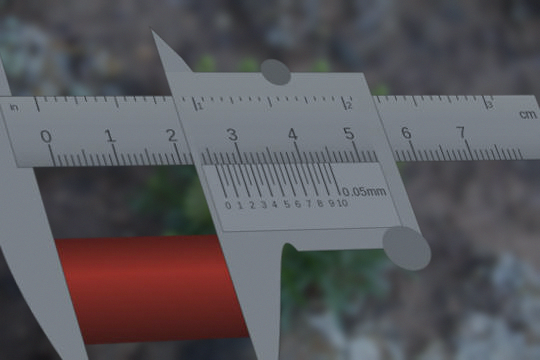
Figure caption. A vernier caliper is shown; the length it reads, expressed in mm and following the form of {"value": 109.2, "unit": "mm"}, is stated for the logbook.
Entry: {"value": 25.6, "unit": "mm"}
